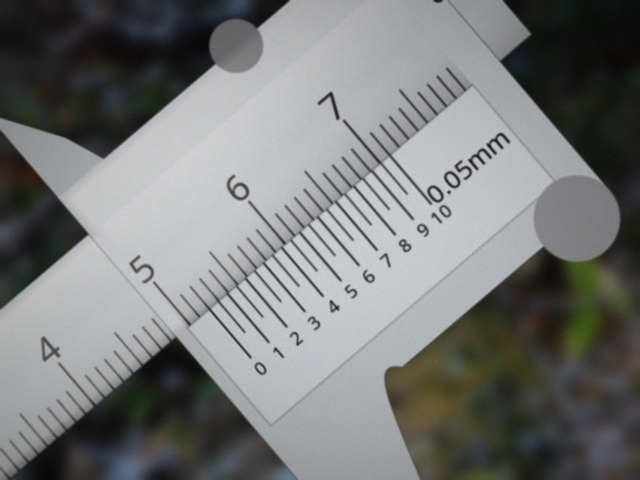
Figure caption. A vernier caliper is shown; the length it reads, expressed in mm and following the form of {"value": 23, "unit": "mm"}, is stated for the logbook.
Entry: {"value": 52.0, "unit": "mm"}
